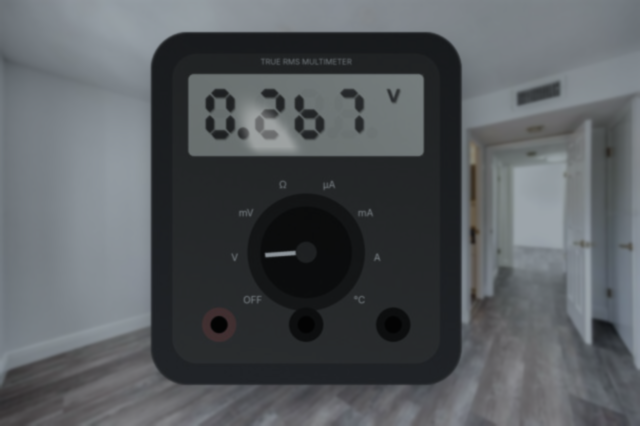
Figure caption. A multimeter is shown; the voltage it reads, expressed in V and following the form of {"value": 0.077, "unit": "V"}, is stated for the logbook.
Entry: {"value": 0.267, "unit": "V"}
